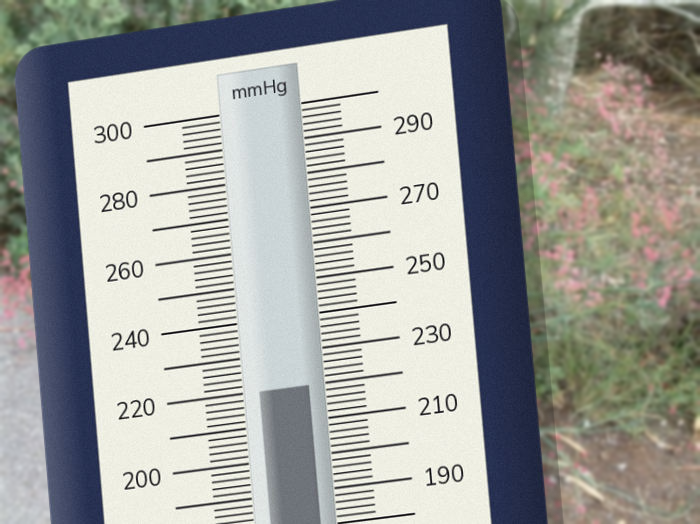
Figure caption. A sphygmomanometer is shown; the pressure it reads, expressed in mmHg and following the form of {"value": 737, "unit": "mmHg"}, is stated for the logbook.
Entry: {"value": 220, "unit": "mmHg"}
